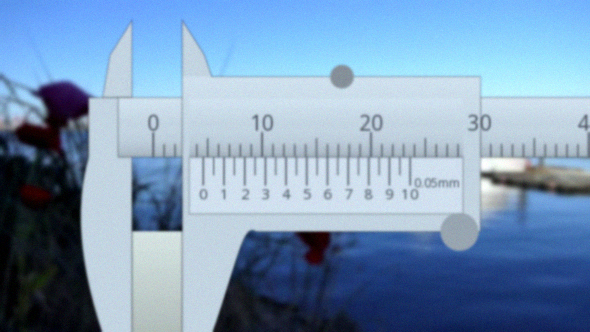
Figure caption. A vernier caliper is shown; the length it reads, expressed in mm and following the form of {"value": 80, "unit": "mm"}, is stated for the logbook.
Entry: {"value": 4.6, "unit": "mm"}
